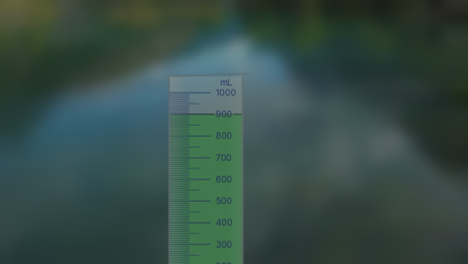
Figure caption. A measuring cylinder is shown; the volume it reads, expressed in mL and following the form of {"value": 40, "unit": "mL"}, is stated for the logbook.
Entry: {"value": 900, "unit": "mL"}
